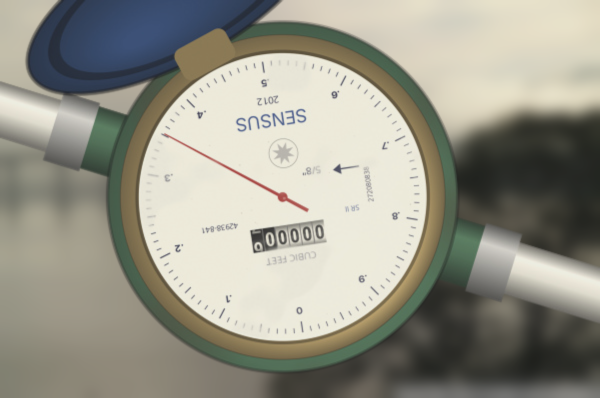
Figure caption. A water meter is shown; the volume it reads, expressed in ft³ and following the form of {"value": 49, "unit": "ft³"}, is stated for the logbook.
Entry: {"value": 6.35, "unit": "ft³"}
